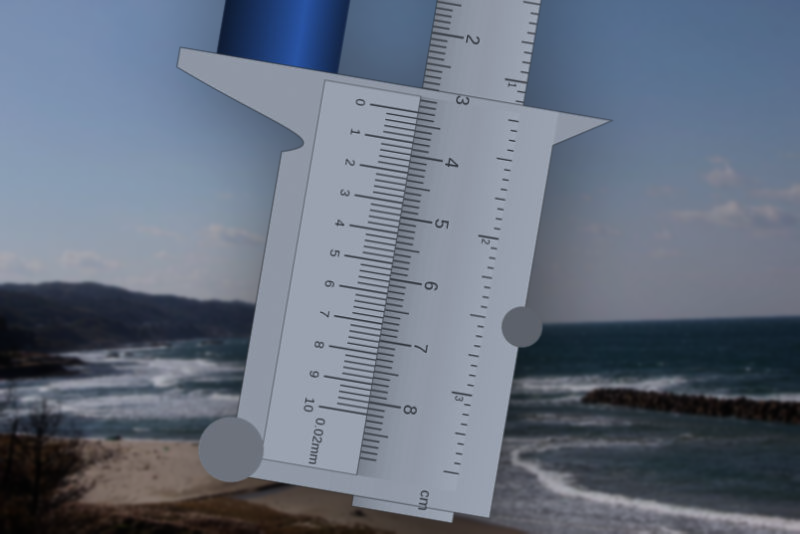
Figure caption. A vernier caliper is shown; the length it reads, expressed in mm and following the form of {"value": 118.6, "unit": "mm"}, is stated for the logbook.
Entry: {"value": 33.0, "unit": "mm"}
